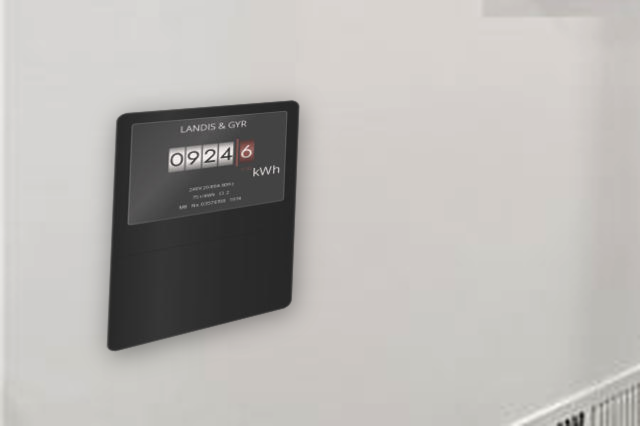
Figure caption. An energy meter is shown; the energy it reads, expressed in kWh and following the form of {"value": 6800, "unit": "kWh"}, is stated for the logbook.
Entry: {"value": 924.6, "unit": "kWh"}
